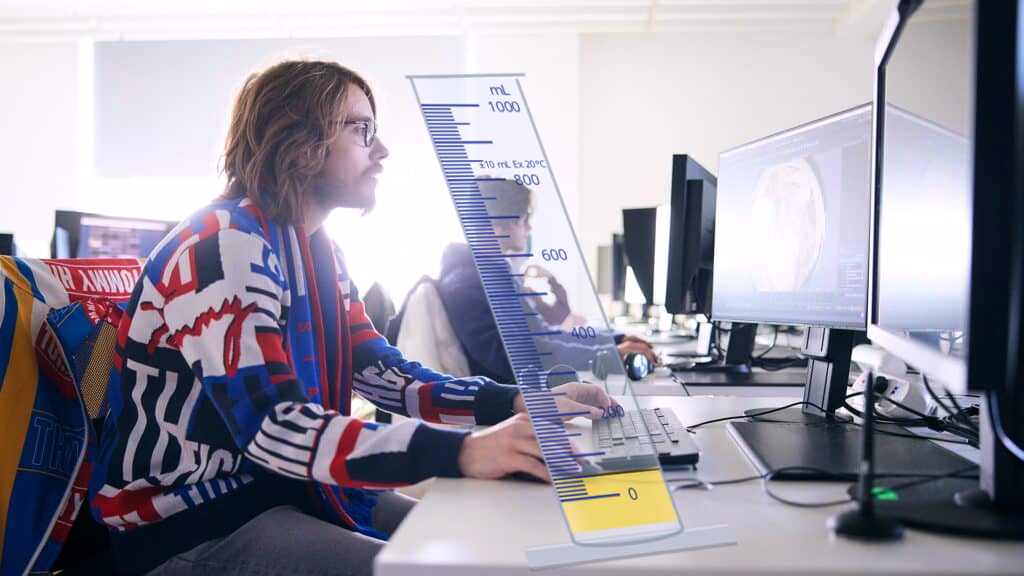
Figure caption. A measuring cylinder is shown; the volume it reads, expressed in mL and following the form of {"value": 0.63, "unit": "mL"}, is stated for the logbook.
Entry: {"value": 50, "unit": "mL"}
